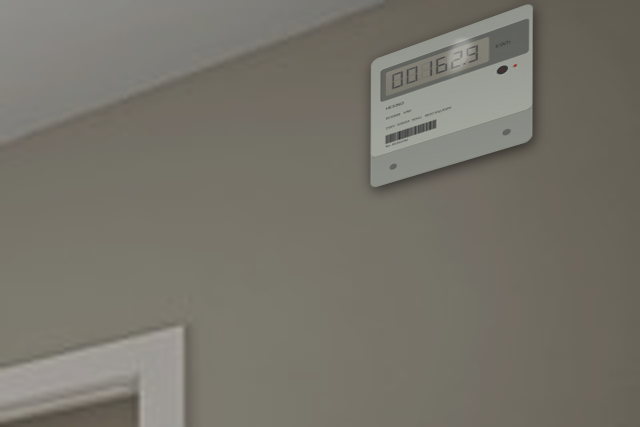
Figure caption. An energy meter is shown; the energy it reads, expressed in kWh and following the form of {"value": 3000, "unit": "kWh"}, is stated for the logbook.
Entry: {"value": 162.9, "unit": "kWh"}
